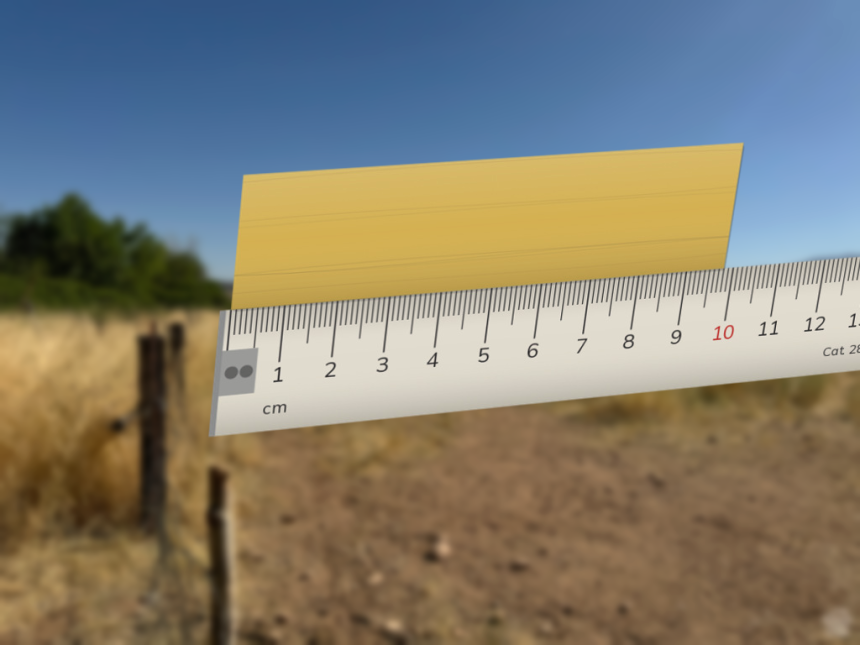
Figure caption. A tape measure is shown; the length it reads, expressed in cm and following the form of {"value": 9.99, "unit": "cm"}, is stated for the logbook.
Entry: {"value": 9.8, "unit": "cm"}
